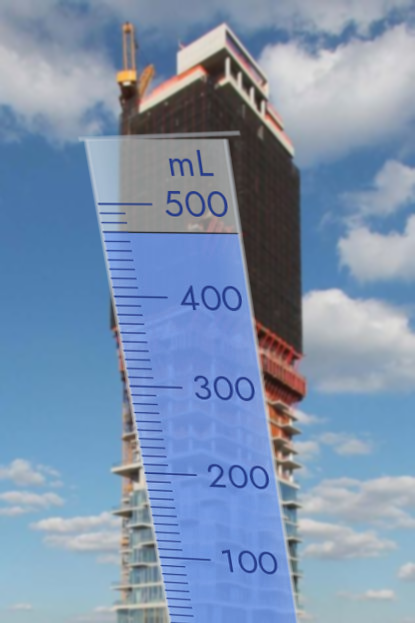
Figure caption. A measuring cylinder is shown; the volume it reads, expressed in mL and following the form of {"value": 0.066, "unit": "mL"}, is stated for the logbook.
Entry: {"value": 470, "unit": "mL"}
